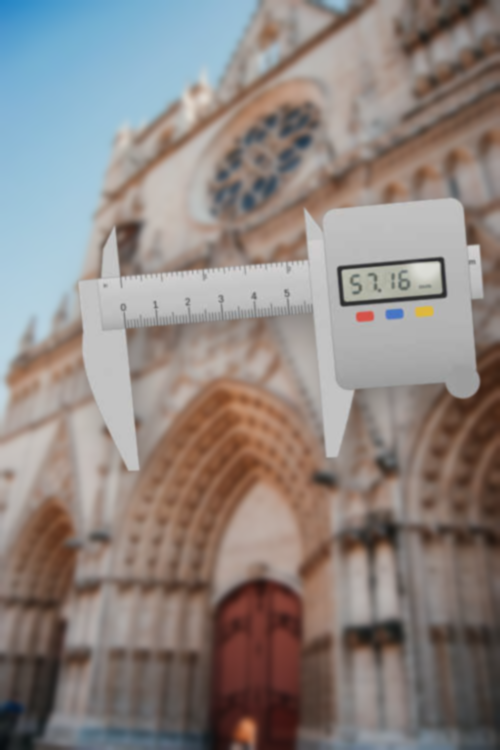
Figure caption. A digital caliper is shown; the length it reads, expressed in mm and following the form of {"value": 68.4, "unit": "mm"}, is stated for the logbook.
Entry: {"value": 57.16, "unit": "mm"}
